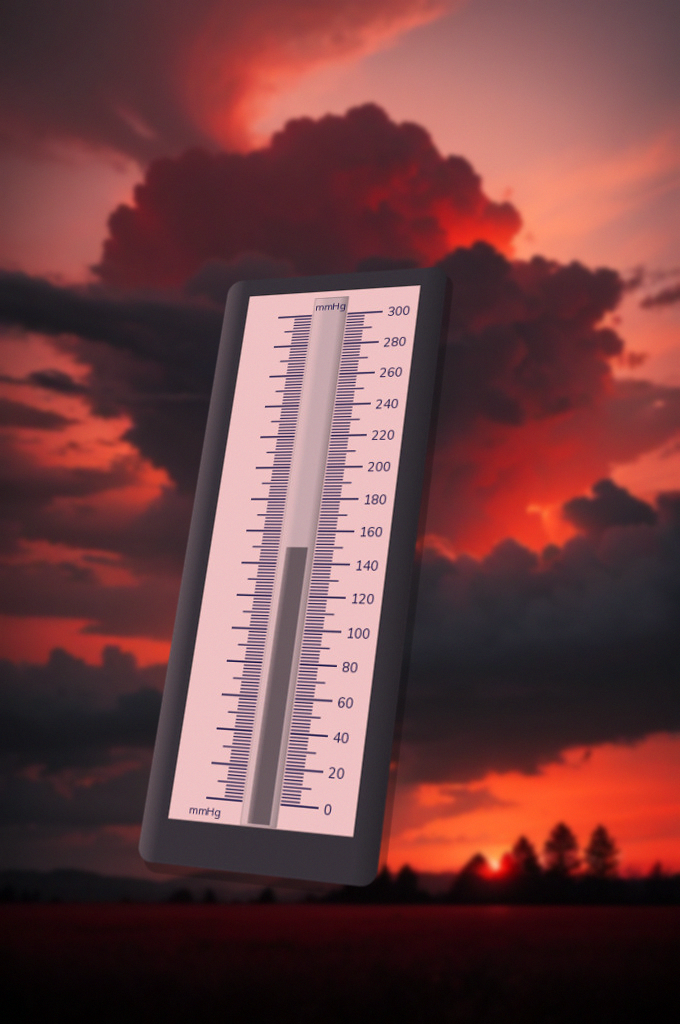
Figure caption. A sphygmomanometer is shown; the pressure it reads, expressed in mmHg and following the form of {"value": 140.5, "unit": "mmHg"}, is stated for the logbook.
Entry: {"value": 150, "unit": "mmHg"}
